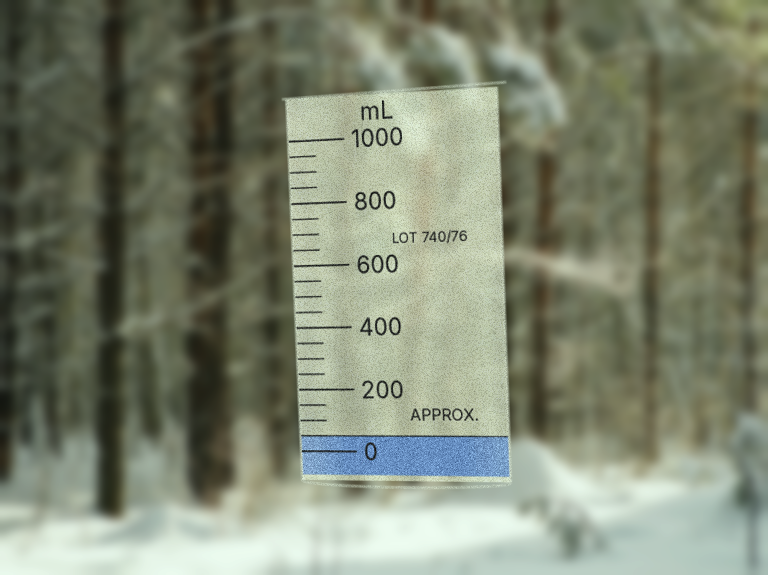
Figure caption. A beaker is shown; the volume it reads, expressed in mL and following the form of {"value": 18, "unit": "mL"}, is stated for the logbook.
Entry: {"value": 50, "unit": "mL"}
